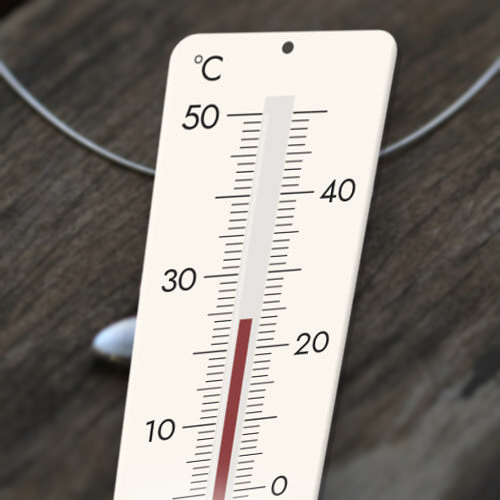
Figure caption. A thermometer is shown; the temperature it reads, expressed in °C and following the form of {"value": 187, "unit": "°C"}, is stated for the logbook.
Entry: {"value": 24, "unit": "°C"}
